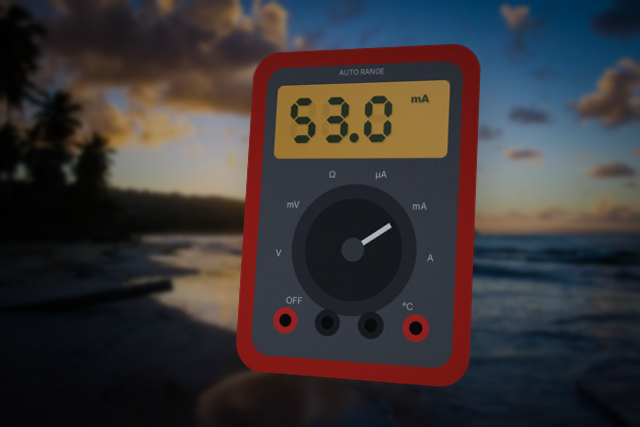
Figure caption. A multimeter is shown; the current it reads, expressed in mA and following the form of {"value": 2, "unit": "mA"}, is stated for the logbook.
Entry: {"value": 53.0, "unit": "mA"}
